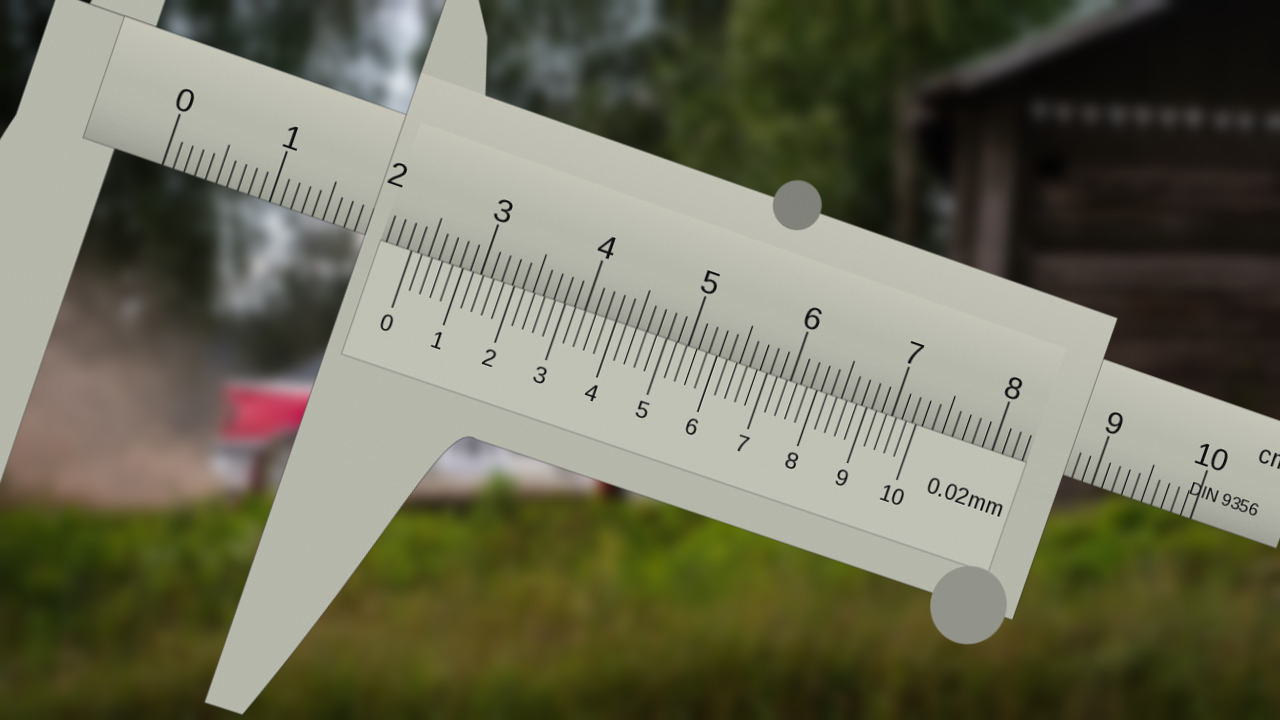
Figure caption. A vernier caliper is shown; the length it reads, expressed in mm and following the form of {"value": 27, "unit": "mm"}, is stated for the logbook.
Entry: {"value": 23.4, "unit": "mm"}
